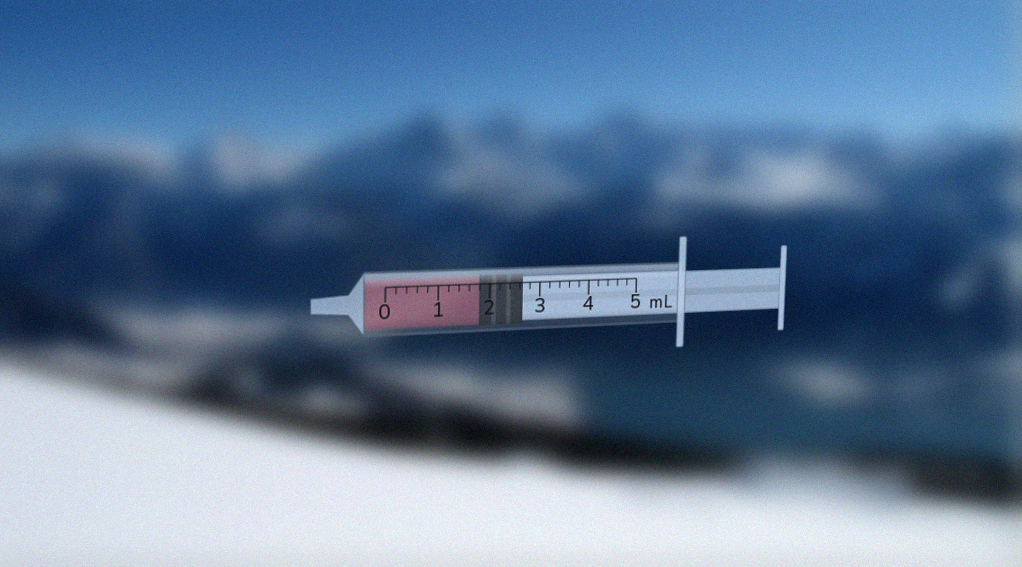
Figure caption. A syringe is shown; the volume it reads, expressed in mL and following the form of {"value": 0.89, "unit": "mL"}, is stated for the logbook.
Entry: {"value": 1.8, "unit": "mL"}
